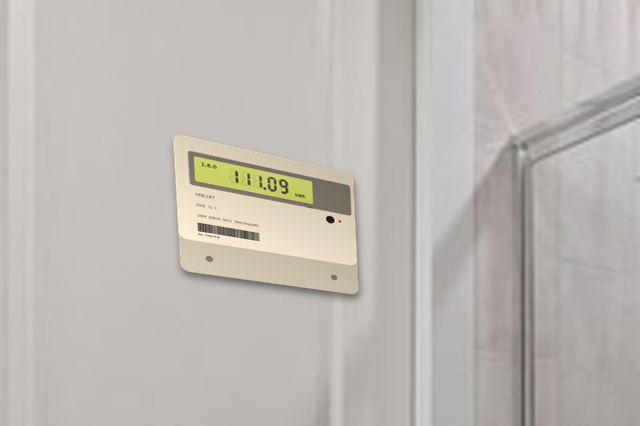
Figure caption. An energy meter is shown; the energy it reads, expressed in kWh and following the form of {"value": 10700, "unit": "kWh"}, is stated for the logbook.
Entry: {"value": 111.09, "unit": "kWh"}
